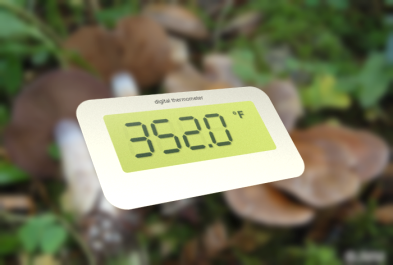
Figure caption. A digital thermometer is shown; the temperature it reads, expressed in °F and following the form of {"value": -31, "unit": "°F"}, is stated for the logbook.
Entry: {"value": 352.0, "unit": "°F"}
